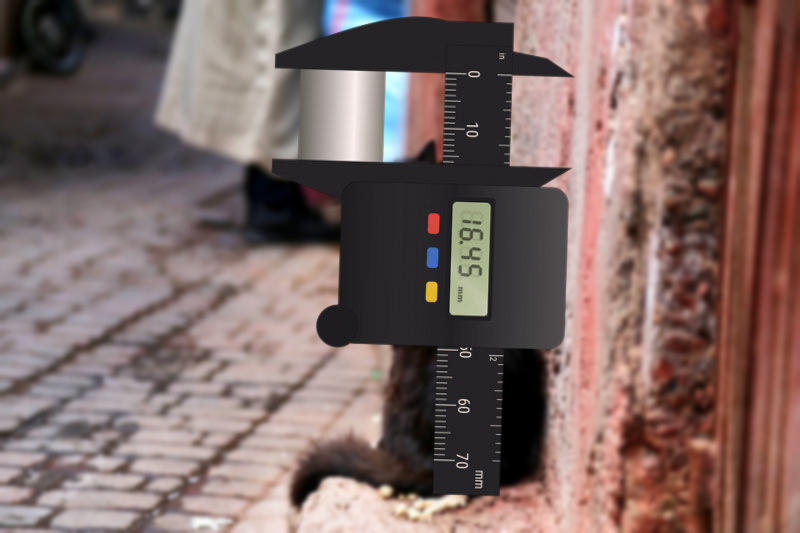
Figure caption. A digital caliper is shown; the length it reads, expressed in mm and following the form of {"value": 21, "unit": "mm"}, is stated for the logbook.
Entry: {"value": 16.45, "unit": "mm"}
